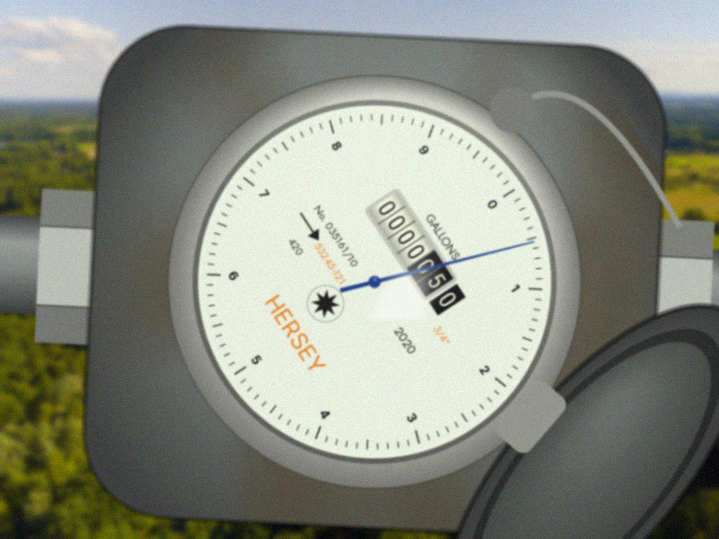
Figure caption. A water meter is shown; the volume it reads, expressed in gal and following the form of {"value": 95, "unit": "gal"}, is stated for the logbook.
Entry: {"value": 50.5, "unit": "gal"}
